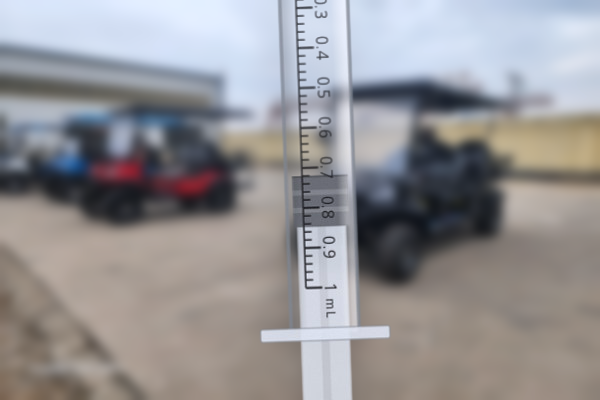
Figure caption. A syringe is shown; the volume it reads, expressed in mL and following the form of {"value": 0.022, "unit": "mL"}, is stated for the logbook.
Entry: {"value": 0.72, "unit": "mL"}
